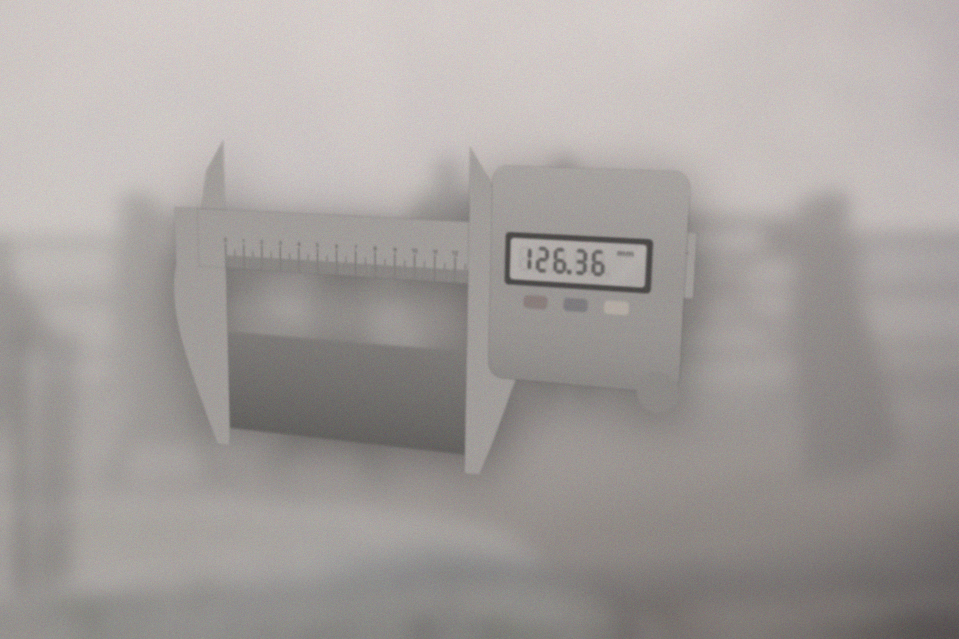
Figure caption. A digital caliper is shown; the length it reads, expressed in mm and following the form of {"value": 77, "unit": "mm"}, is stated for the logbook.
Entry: {"value": 126.36, "unit": "mm"}
